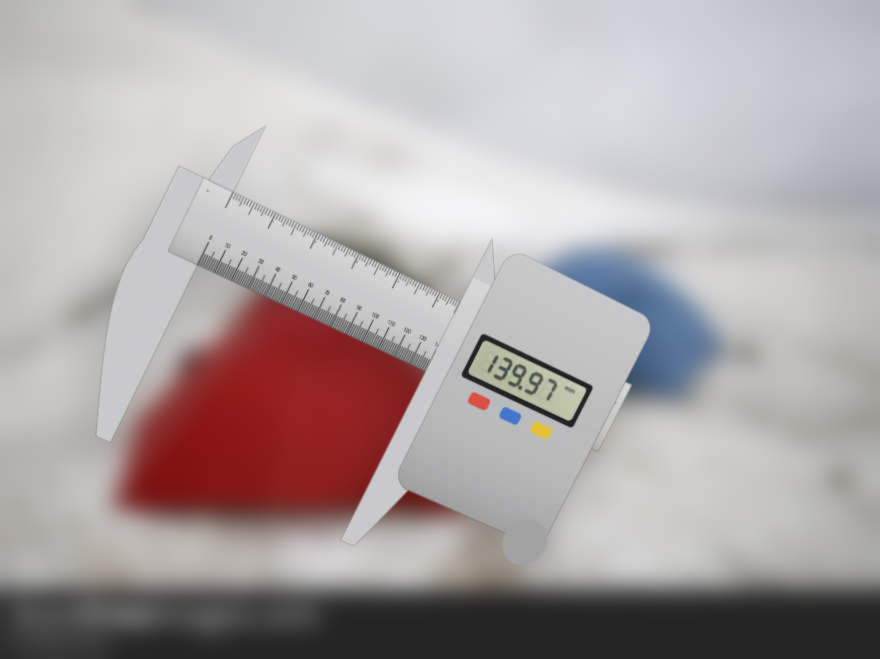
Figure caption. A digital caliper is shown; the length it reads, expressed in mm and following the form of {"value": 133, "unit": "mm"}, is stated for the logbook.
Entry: {"value": 139.97, "unit": "mm"}
